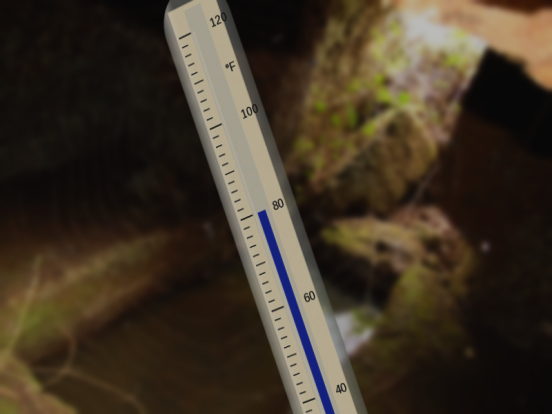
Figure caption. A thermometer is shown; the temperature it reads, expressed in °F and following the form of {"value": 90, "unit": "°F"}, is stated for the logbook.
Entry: {"value": 80, "unit": "°F"}
